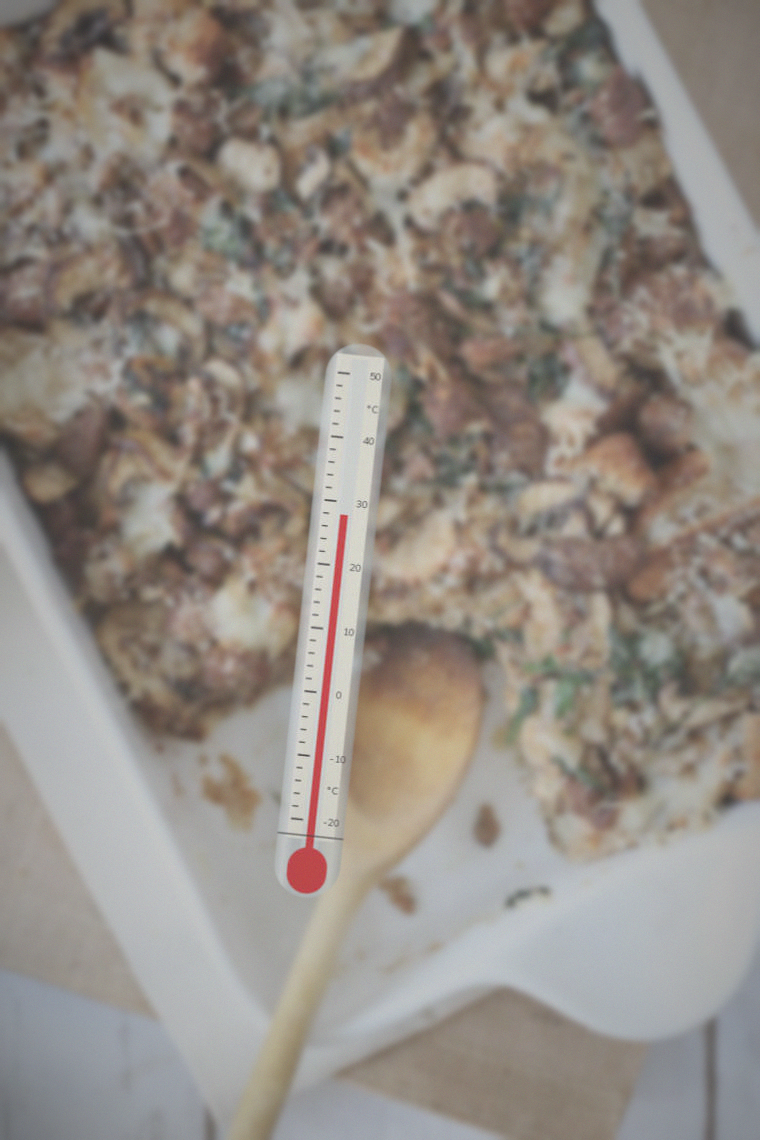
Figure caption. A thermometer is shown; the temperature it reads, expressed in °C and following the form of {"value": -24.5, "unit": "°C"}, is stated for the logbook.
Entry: {"value": 28, "unit": "°C"}
